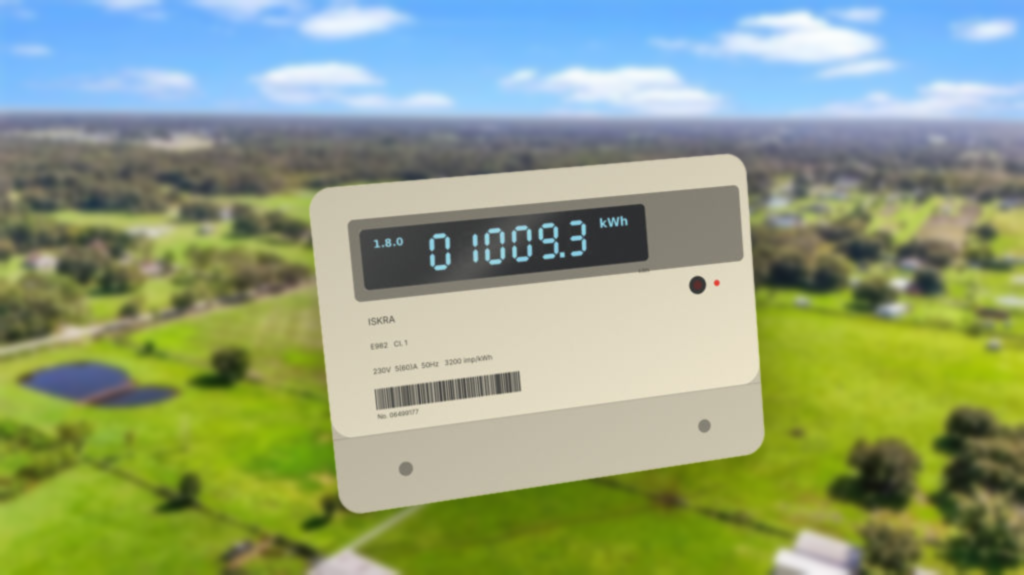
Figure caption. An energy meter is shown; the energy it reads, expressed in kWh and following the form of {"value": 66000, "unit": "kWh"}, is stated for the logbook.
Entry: {"value": 1009.3, "unit": "kWh"}
